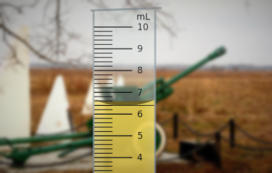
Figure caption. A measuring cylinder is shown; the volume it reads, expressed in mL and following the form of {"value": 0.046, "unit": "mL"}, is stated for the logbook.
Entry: {"value": 6.4, "unit": "mL"}
